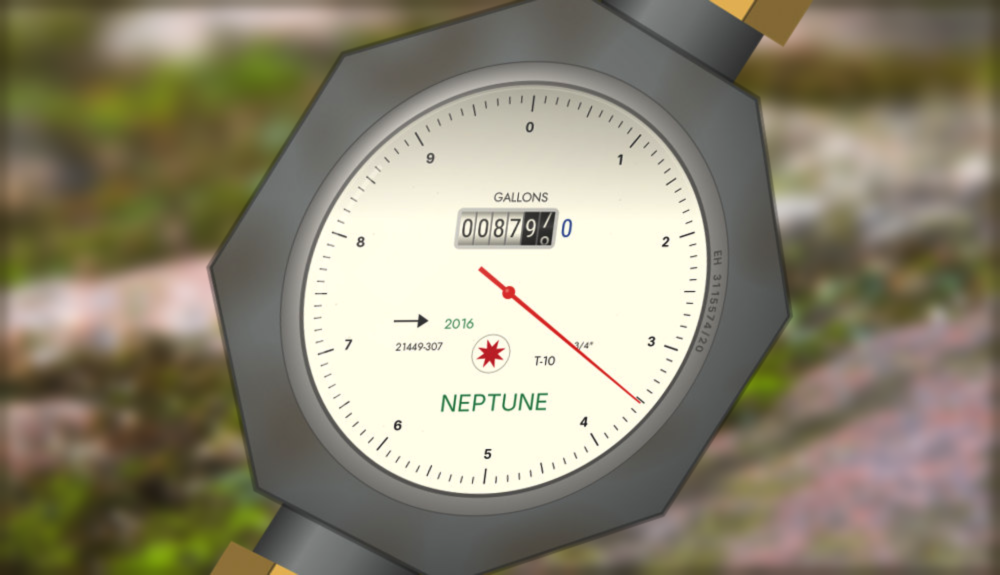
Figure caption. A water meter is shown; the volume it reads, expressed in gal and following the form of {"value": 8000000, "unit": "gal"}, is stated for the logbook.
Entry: {"value": 87973.5, "unit": "gal"}
